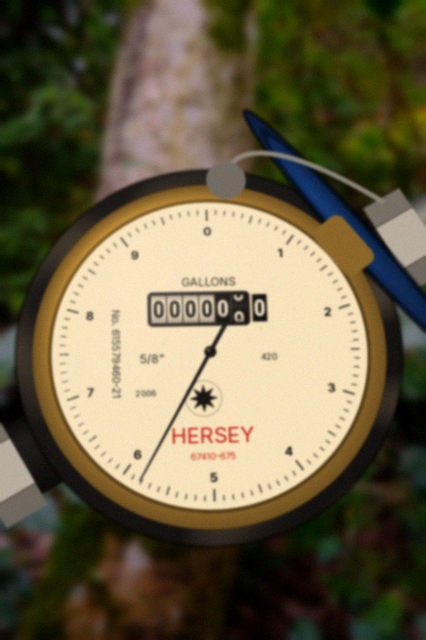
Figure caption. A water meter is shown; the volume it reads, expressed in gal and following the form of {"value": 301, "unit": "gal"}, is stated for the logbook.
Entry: {"value": 85.8, "unit": "gal"}
